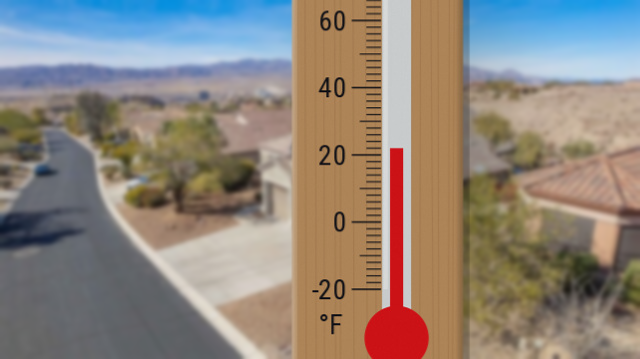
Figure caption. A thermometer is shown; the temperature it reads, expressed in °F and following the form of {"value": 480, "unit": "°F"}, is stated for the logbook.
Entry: {"value": 22, "unit": "°F"}
